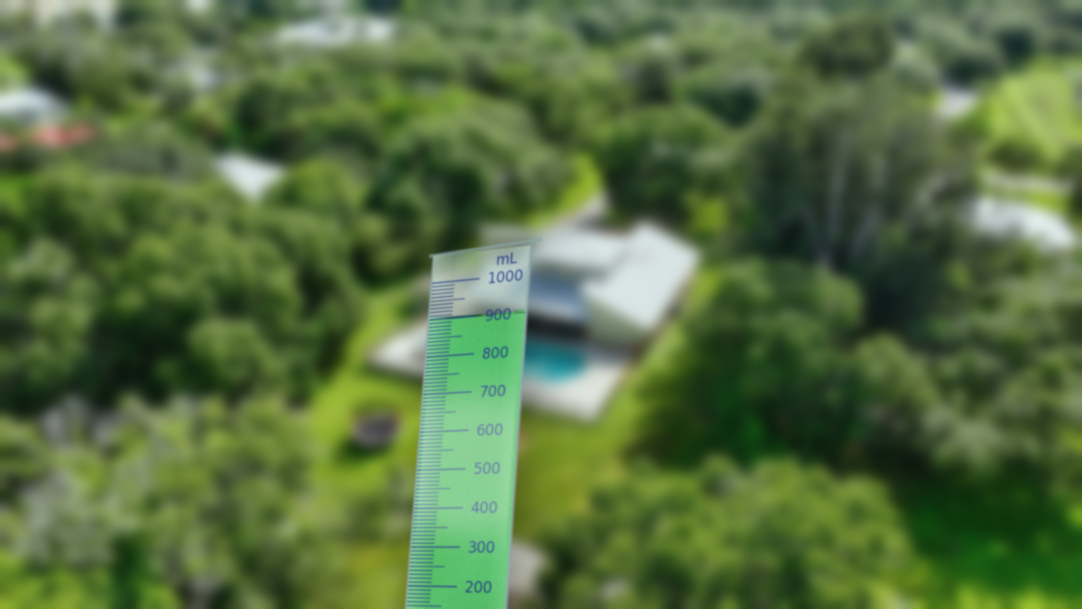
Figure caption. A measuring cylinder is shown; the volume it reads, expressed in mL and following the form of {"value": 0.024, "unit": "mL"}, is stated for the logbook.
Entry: {"value": 900, "unit": "mL"}
